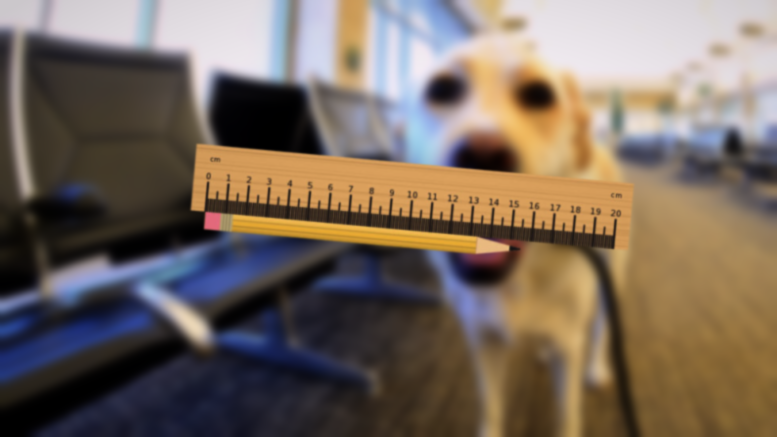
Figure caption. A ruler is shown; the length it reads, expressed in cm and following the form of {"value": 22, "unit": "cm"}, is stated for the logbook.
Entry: {"value": 15.5, "unit": "cm"}
